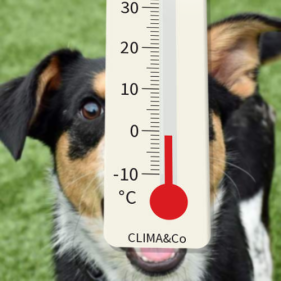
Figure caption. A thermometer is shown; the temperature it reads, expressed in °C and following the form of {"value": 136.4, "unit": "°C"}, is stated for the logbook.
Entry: {"value": -1, "unit": "°C"}
